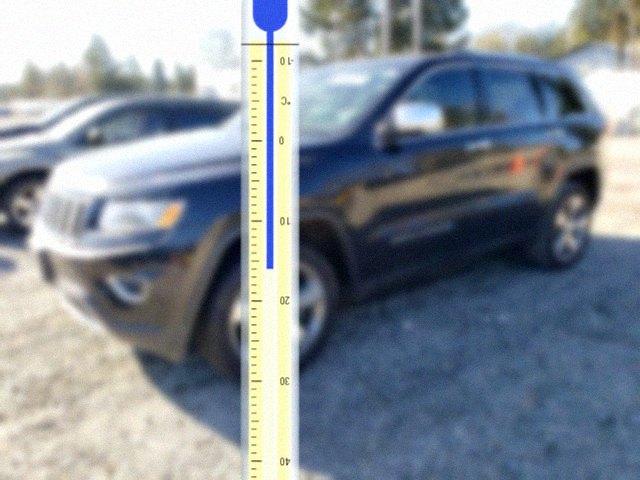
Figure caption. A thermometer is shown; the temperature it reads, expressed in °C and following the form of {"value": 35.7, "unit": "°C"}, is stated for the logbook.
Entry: {"value": 16, "unit": "°C"}
